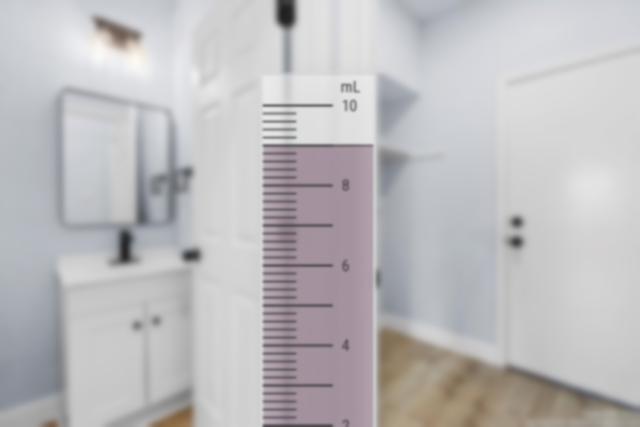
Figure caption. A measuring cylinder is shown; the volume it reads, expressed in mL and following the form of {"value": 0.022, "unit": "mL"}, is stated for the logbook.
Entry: {"value": 9, "unit": "mL"}
